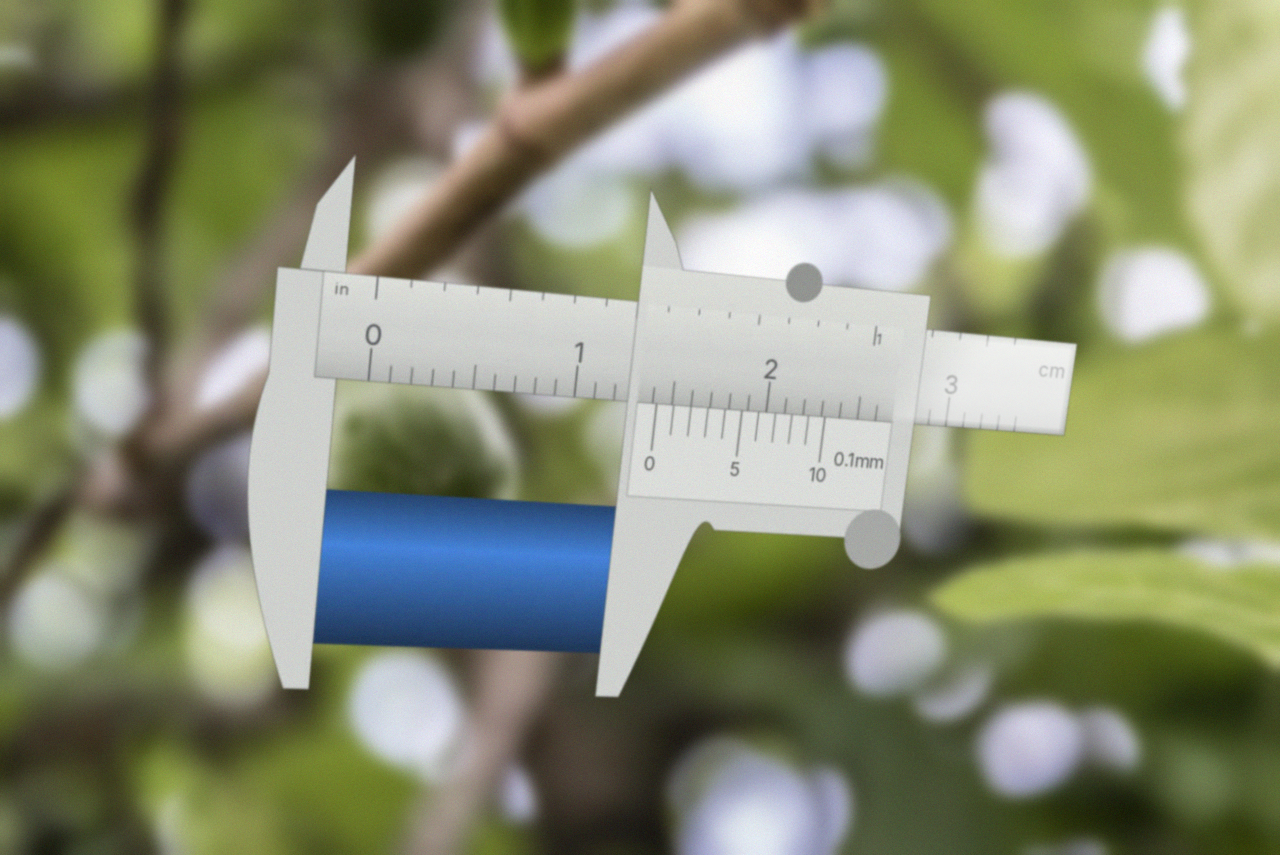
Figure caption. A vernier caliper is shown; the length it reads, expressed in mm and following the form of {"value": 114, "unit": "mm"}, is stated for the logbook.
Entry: {"value": 14.2, "unit": "mm"}
